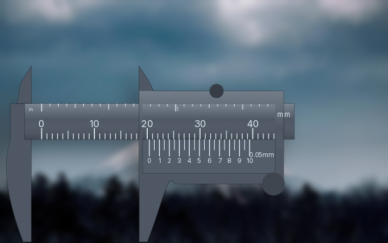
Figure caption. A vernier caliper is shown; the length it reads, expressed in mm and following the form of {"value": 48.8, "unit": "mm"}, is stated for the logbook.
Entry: {"value": 20.4, "unit": "mm"}
